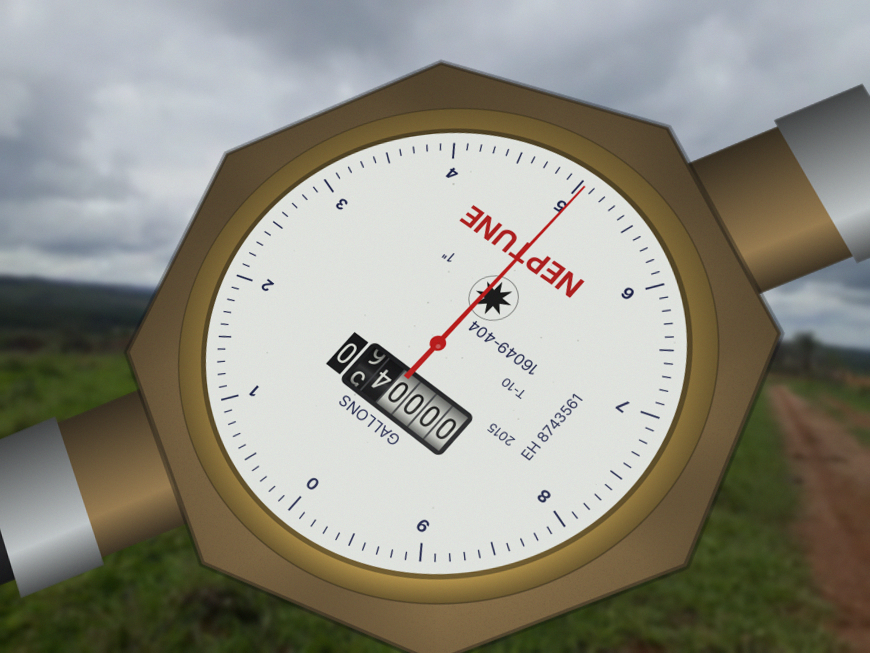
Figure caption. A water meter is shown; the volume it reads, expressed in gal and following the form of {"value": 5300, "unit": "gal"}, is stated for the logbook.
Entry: {"value": 455.0, "unit": "gal"}
